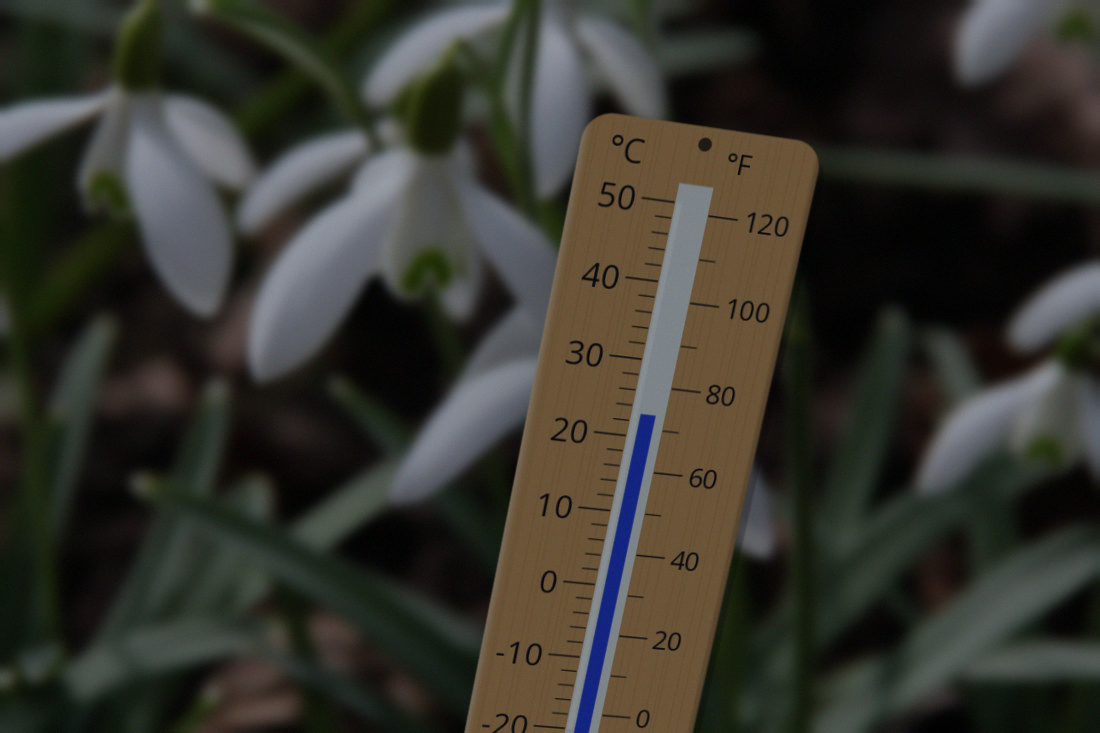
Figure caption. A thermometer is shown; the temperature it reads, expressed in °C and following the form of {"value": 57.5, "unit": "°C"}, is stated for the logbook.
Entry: {"value": 23, "unit": "°C"}
